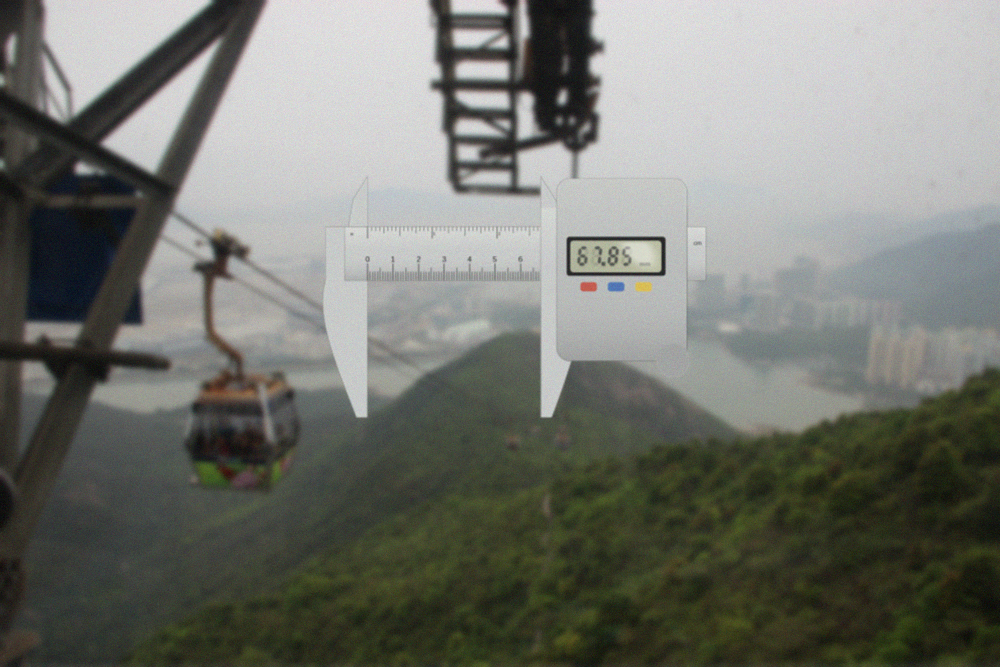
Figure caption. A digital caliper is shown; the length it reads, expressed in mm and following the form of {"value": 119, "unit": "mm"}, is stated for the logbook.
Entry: {"value": 67.85, "unit": "mm"}
